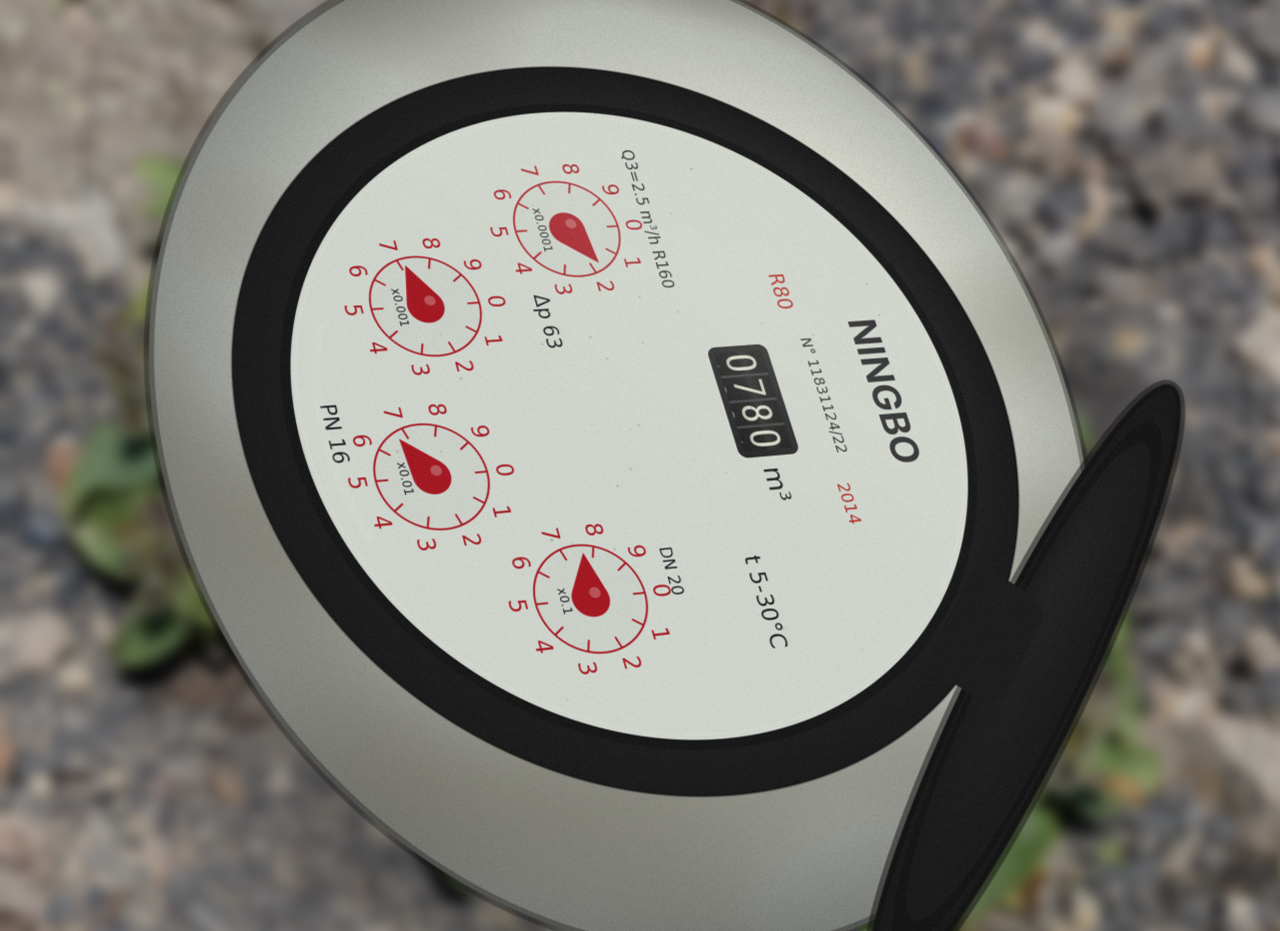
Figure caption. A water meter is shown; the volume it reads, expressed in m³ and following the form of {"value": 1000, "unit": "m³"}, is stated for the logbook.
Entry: {"value": 780.7671, "unit": "m³"}
